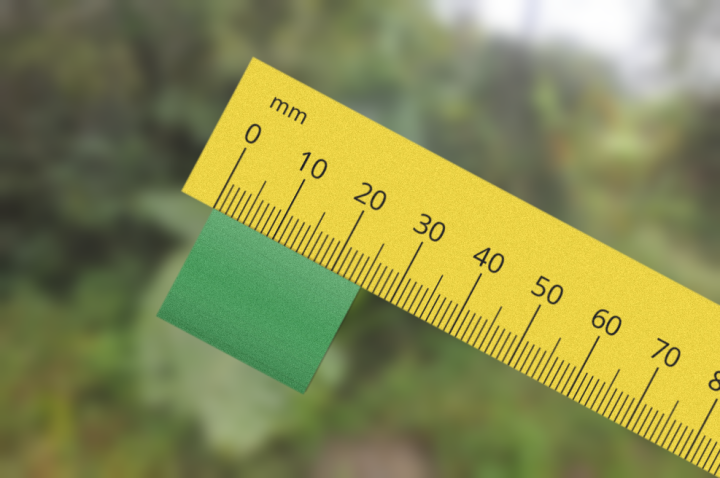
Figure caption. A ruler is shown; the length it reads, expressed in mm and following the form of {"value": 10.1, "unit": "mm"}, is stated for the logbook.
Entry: {"value": 25, "unit": "mm"}
